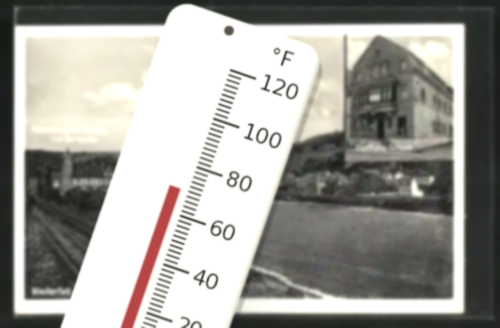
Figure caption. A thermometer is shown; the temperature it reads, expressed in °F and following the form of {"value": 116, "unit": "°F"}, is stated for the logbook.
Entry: {"value": 70, "unit": "°F"}
